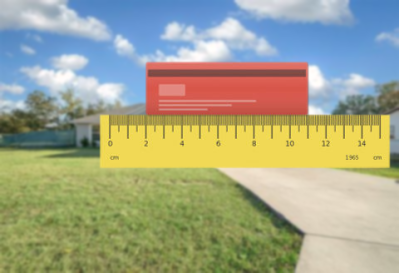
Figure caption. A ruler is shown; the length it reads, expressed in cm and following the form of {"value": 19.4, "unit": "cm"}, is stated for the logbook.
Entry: {"value": 9, "unit": "cm"}
